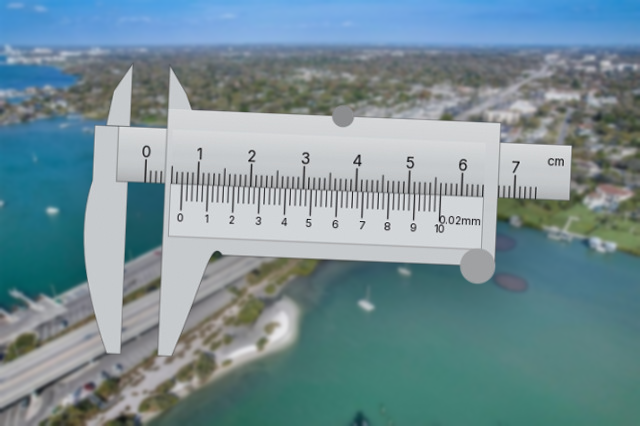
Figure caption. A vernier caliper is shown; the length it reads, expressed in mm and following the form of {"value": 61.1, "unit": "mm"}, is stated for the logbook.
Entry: {"value": 7.0, "unit": "mm"}
